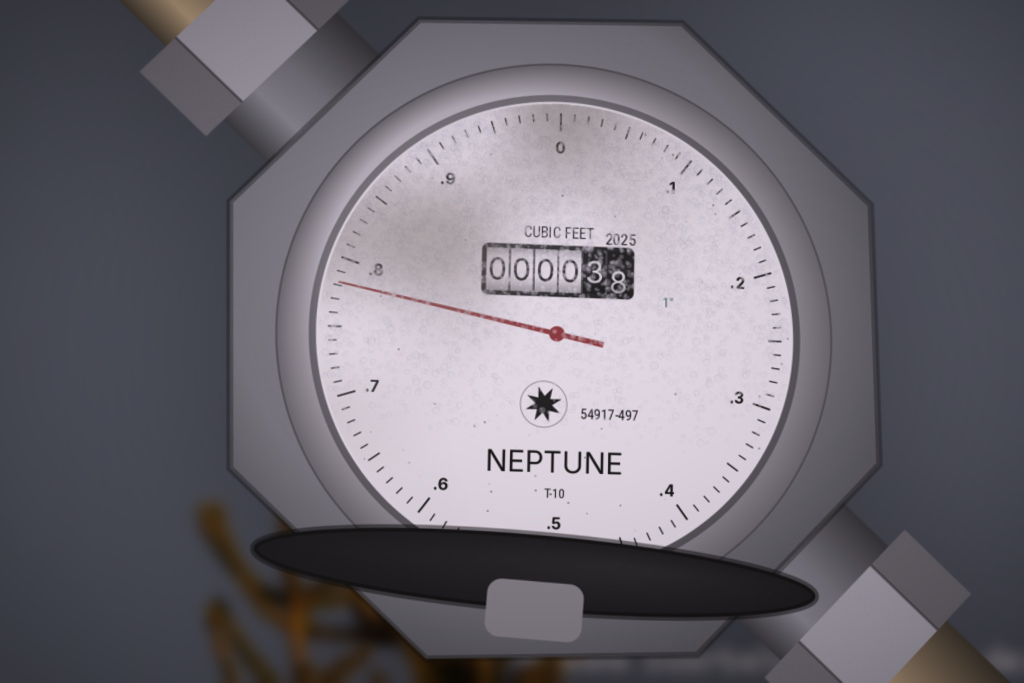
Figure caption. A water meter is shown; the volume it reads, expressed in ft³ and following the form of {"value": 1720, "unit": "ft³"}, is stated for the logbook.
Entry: {"value": 37.78, "unit": "ft³"}
